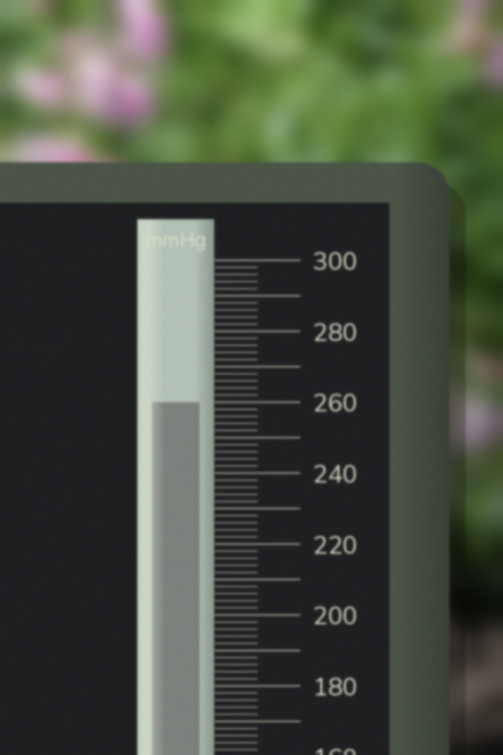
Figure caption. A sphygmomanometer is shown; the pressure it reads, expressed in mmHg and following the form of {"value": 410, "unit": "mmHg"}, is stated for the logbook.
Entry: {"value": 260, "unit": "mmHg"}
